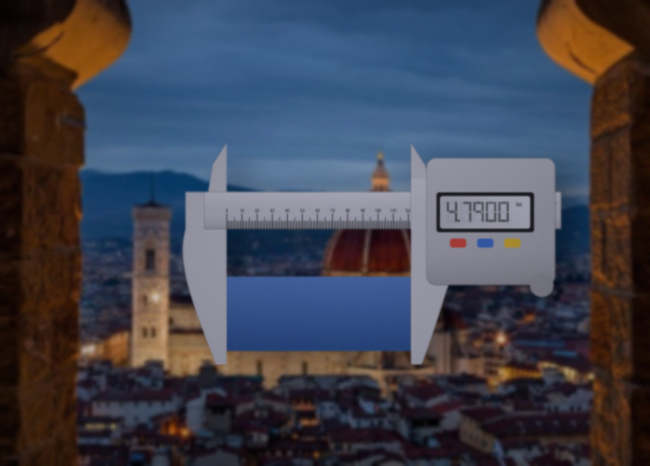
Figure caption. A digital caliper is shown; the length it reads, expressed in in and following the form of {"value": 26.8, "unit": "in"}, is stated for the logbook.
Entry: {"value": 4.7900, "unit": "in"}
